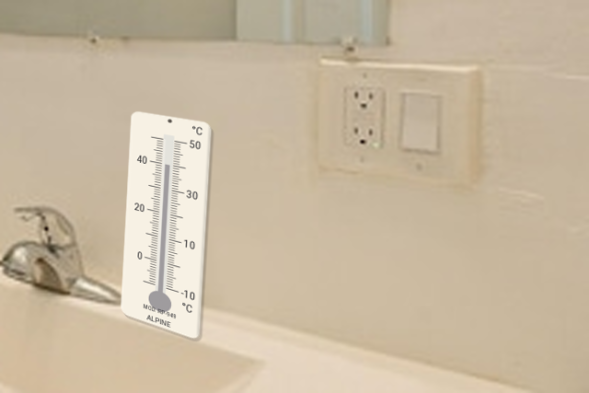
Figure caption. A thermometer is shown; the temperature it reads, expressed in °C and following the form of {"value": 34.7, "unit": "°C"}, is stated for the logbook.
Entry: {"value": 40, "unit": "°C"}
